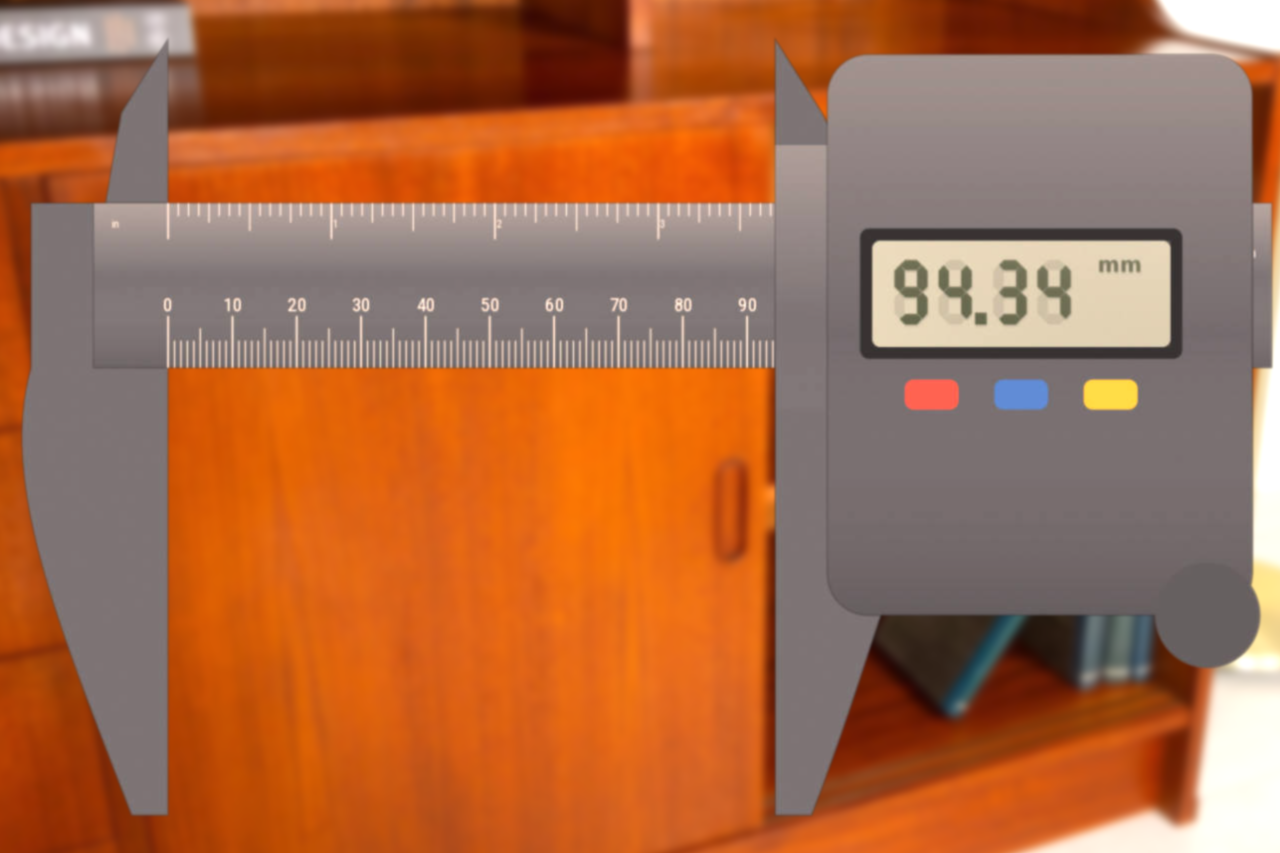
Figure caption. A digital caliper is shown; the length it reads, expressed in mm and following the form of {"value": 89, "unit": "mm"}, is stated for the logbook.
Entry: {"value": 94.34, "unit": "mm"}
